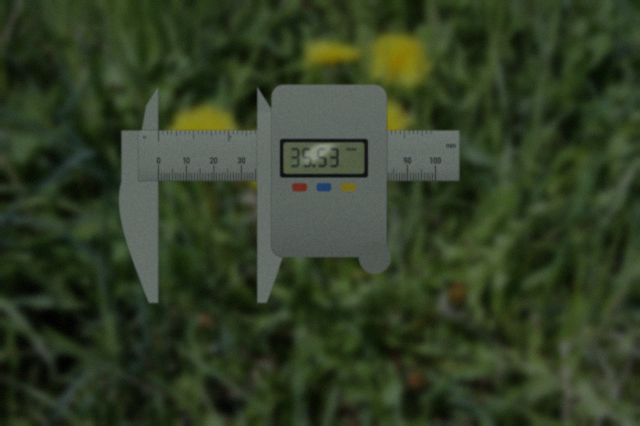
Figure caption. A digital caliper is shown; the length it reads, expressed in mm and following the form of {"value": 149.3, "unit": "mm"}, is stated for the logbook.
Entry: {"value": 35.53, "unit": "mm"}
